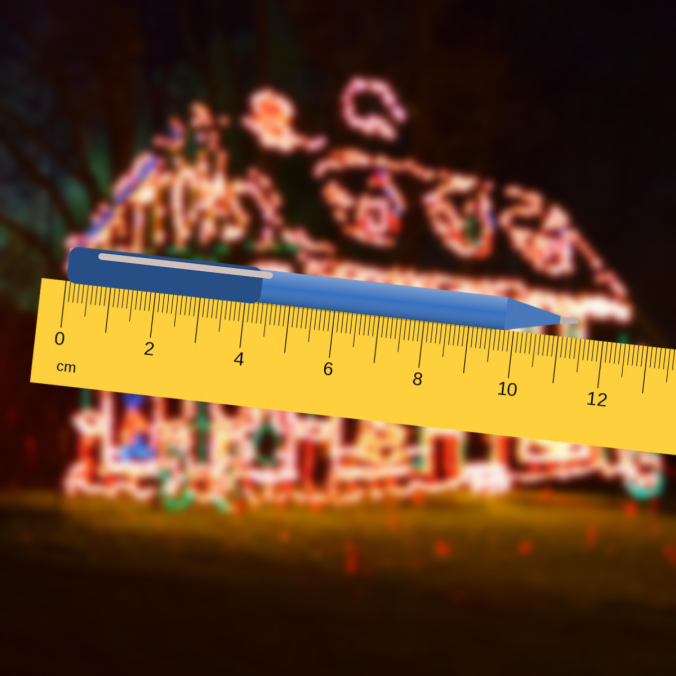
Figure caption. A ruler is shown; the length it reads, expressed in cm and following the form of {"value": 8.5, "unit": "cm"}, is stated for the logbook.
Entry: {"value": 11.4, "unit": "cm"}
